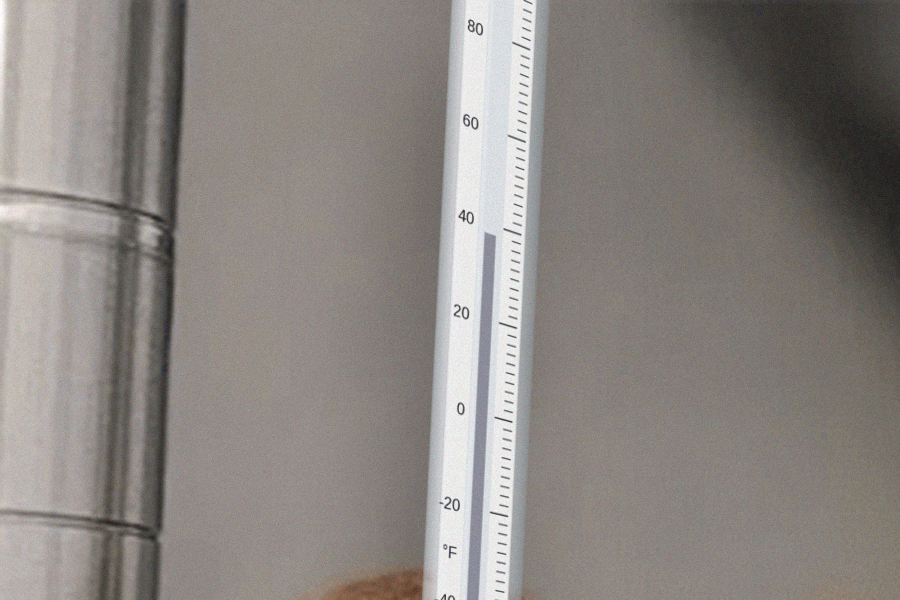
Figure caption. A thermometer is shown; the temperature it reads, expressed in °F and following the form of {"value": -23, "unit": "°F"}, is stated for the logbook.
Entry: {"value": 38, "unit": "°F"}
